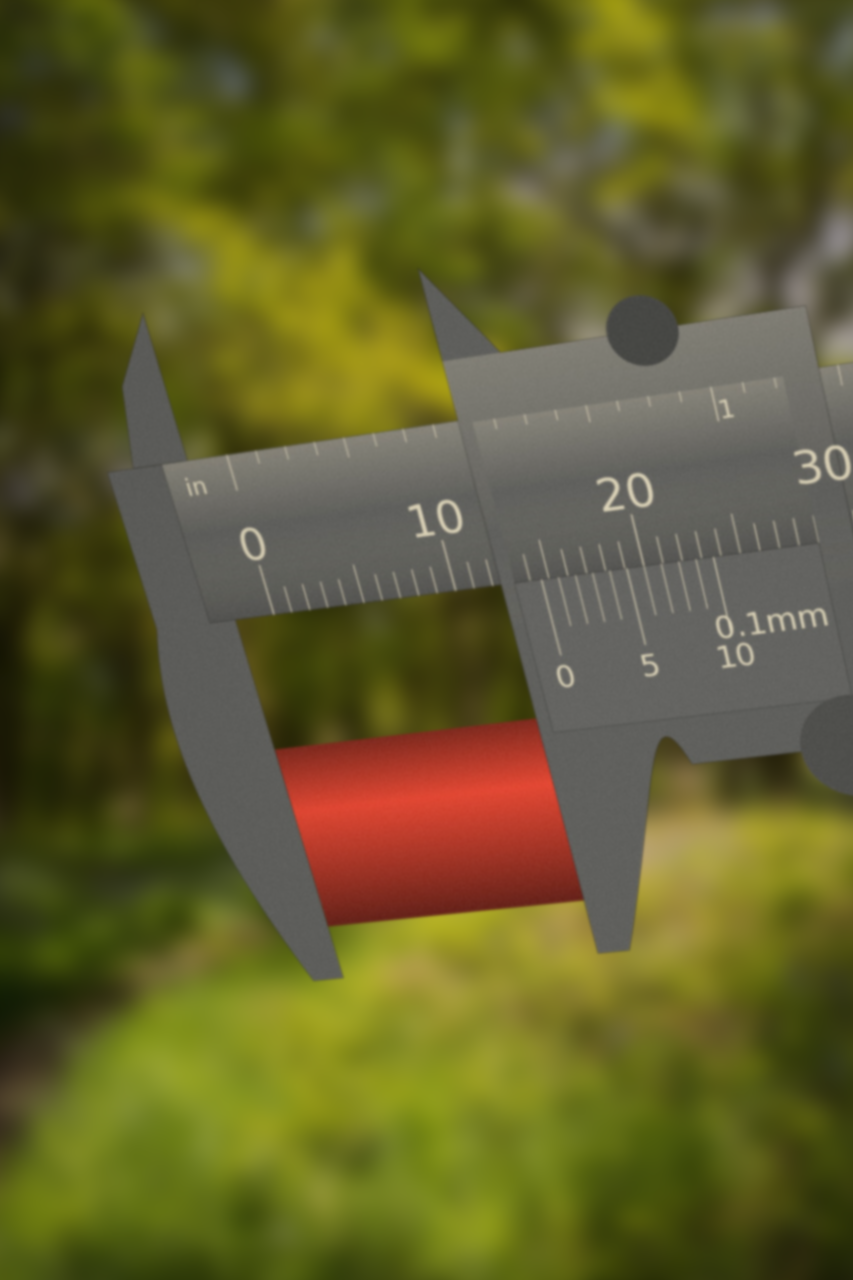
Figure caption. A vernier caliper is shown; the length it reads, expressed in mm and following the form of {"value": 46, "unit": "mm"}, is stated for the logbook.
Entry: {"value": 14.6, "unit": "mm"}
